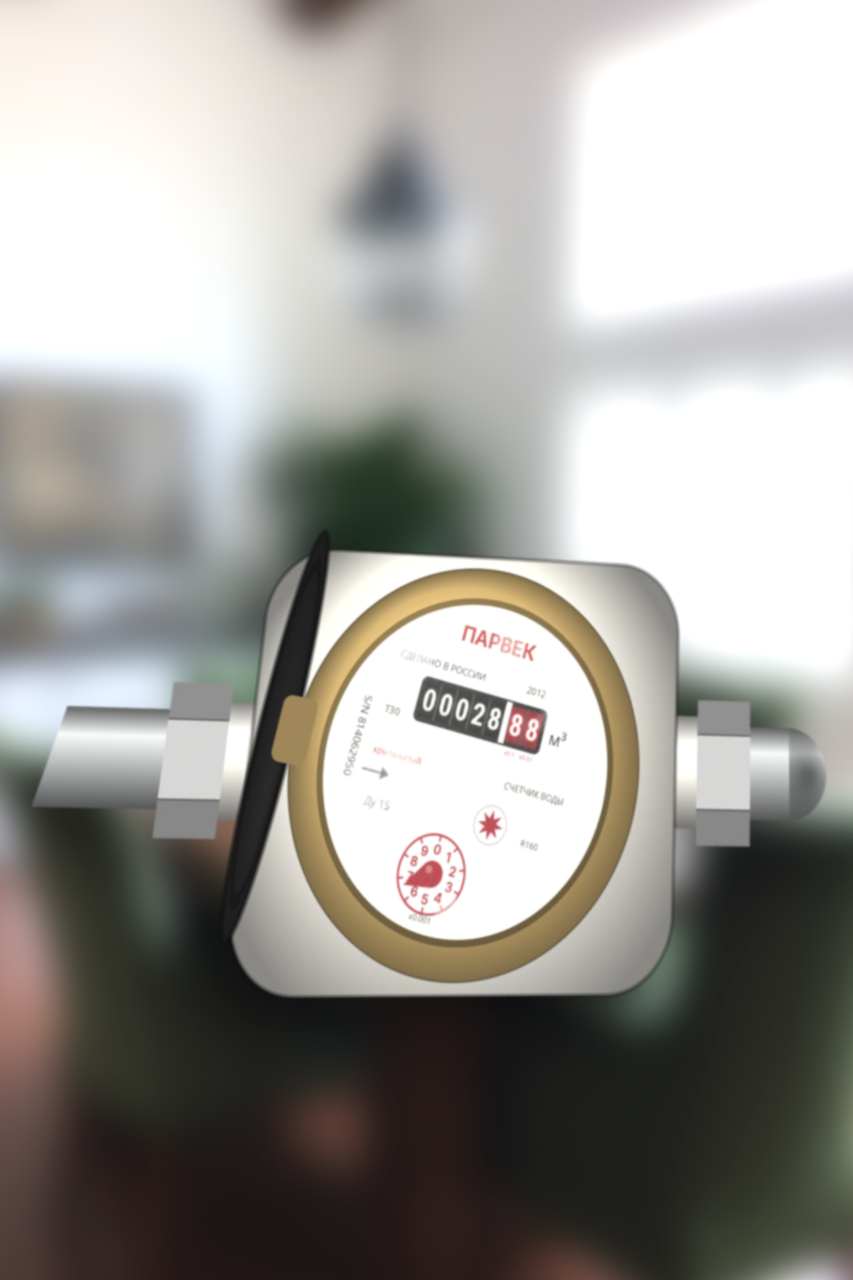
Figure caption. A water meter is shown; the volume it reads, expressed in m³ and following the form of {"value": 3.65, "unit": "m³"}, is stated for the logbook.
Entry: {"value": 28.886, "unit": "m³"}
